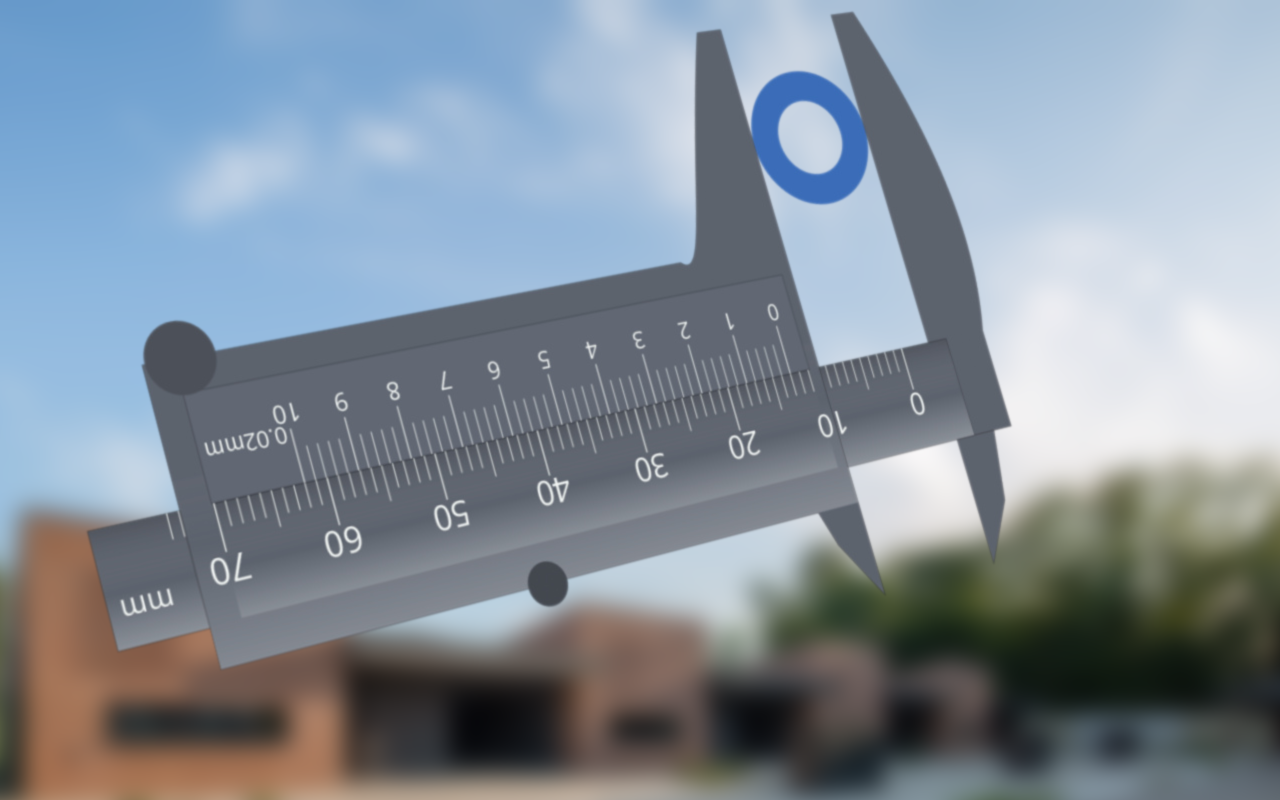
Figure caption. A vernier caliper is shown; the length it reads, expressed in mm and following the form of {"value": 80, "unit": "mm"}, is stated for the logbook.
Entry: {"value": 13.0, "unit": "mm"}
